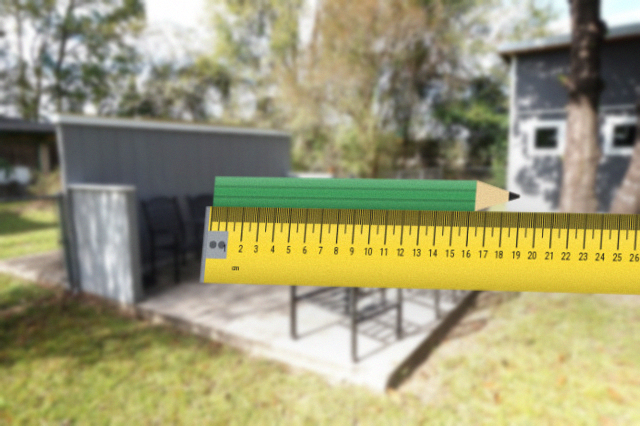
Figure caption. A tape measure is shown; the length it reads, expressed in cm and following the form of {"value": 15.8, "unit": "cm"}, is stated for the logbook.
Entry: {"value": 19, "unit": "cm"}
